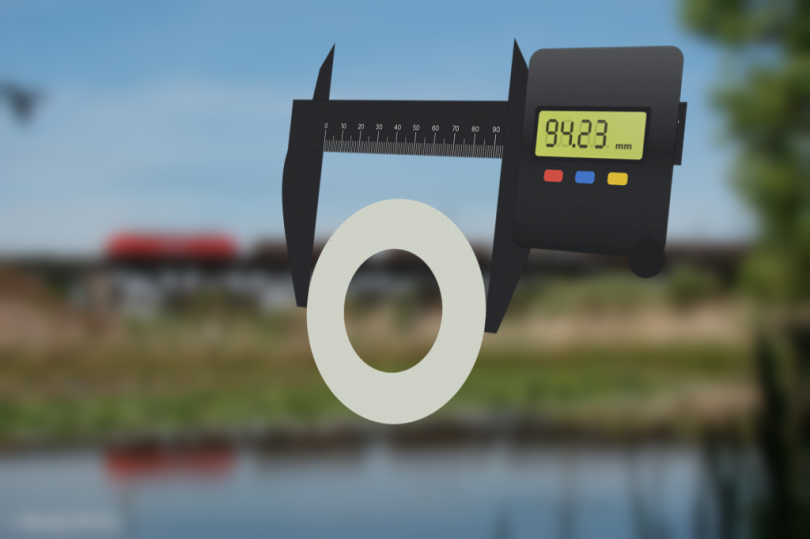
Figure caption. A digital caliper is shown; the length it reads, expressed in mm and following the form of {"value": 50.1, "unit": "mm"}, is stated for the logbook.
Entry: {"value": 94.23, "unit": "mm"}
